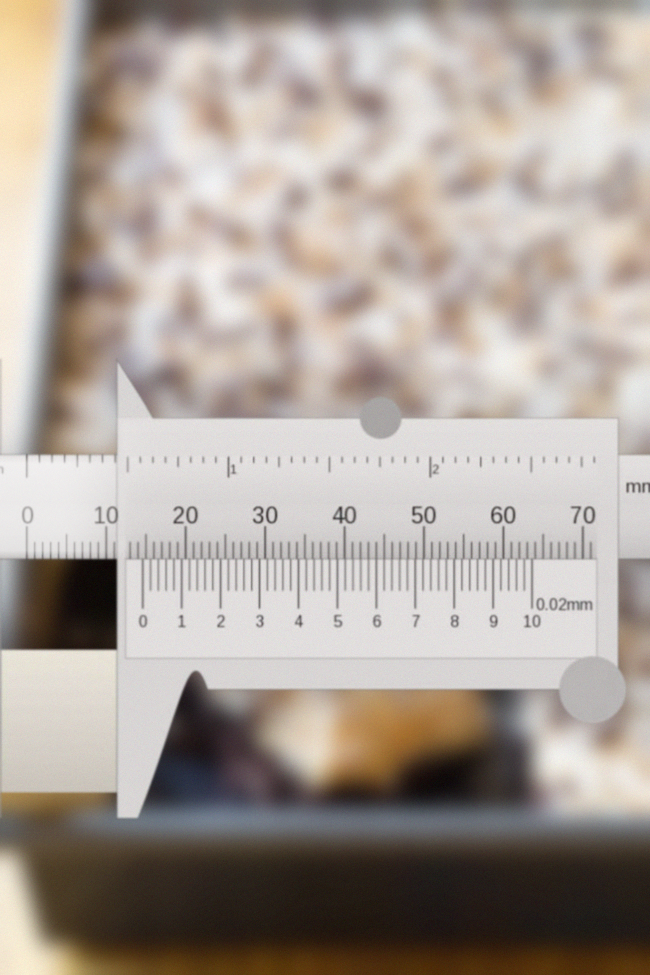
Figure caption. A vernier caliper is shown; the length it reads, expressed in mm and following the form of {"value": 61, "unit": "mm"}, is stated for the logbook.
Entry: {"value": 14.6, "unit": "mm"}
